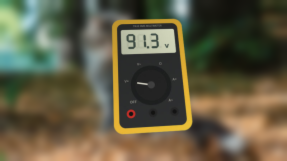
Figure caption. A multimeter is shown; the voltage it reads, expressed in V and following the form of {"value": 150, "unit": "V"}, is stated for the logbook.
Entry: {"value": 91.3, "unit": "V"}
